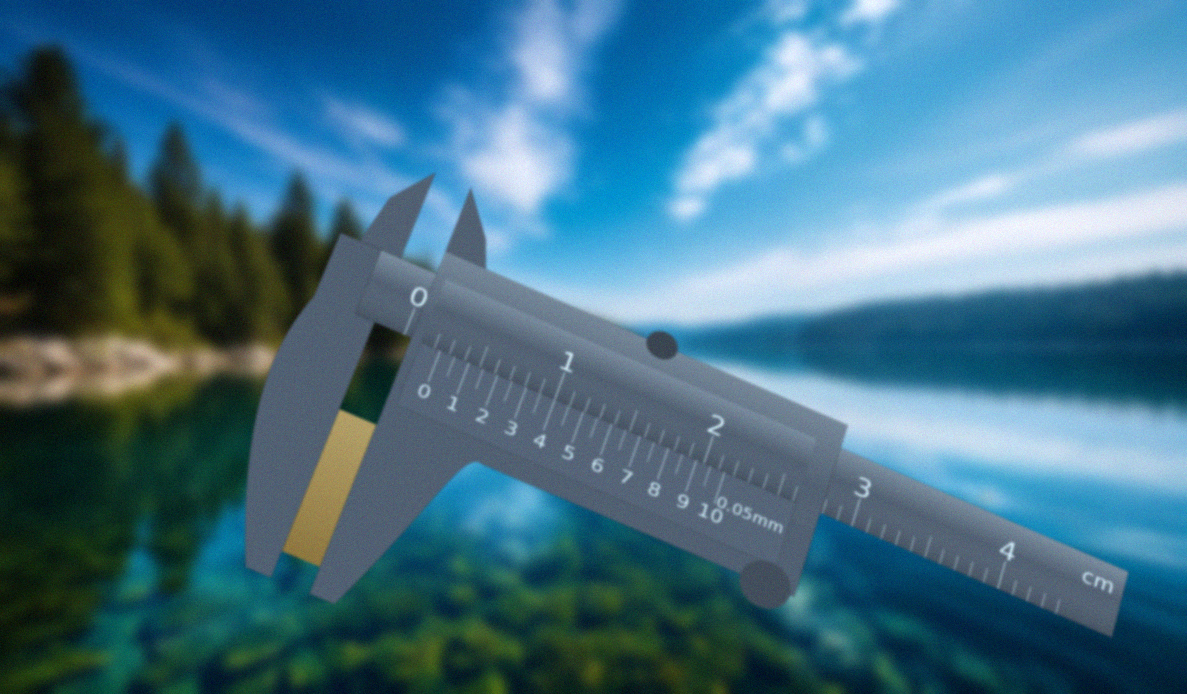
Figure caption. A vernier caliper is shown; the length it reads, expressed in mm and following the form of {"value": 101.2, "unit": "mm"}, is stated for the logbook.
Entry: {"value": 2.4, "unit": "mm"}
